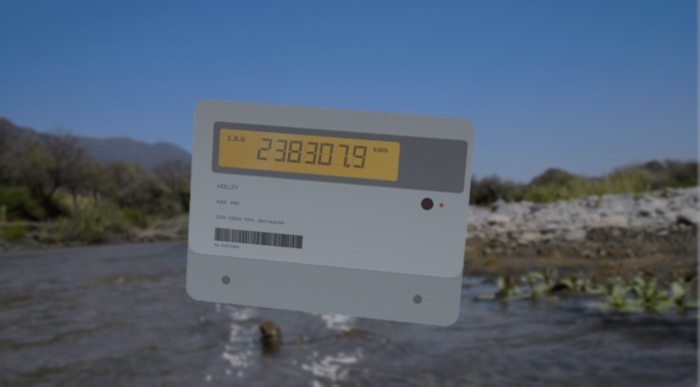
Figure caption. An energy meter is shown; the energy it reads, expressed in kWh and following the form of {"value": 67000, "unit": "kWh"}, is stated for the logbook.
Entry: {"value": 238307.9, "unit": "kWh"}
